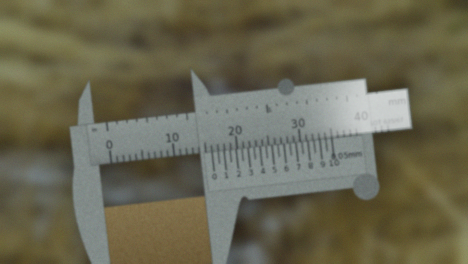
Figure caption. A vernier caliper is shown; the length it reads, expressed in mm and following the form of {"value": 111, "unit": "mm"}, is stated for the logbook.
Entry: {"value": 16.0, "unit": "mm"}
